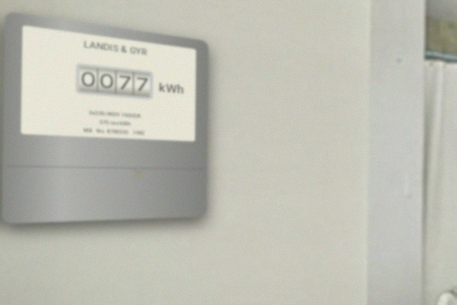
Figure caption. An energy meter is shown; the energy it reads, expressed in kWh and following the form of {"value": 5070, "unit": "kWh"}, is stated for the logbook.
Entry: {"value": 77, "unit": "kWh"}
